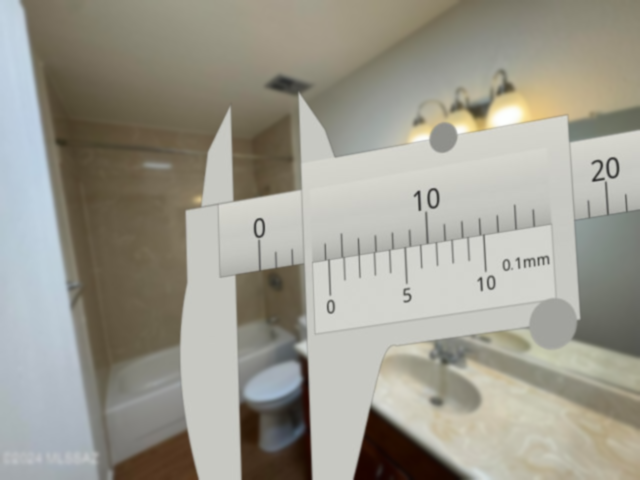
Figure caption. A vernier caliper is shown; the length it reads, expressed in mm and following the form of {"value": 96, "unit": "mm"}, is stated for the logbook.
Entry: {"value": 4.2, "unit": "mm"}
